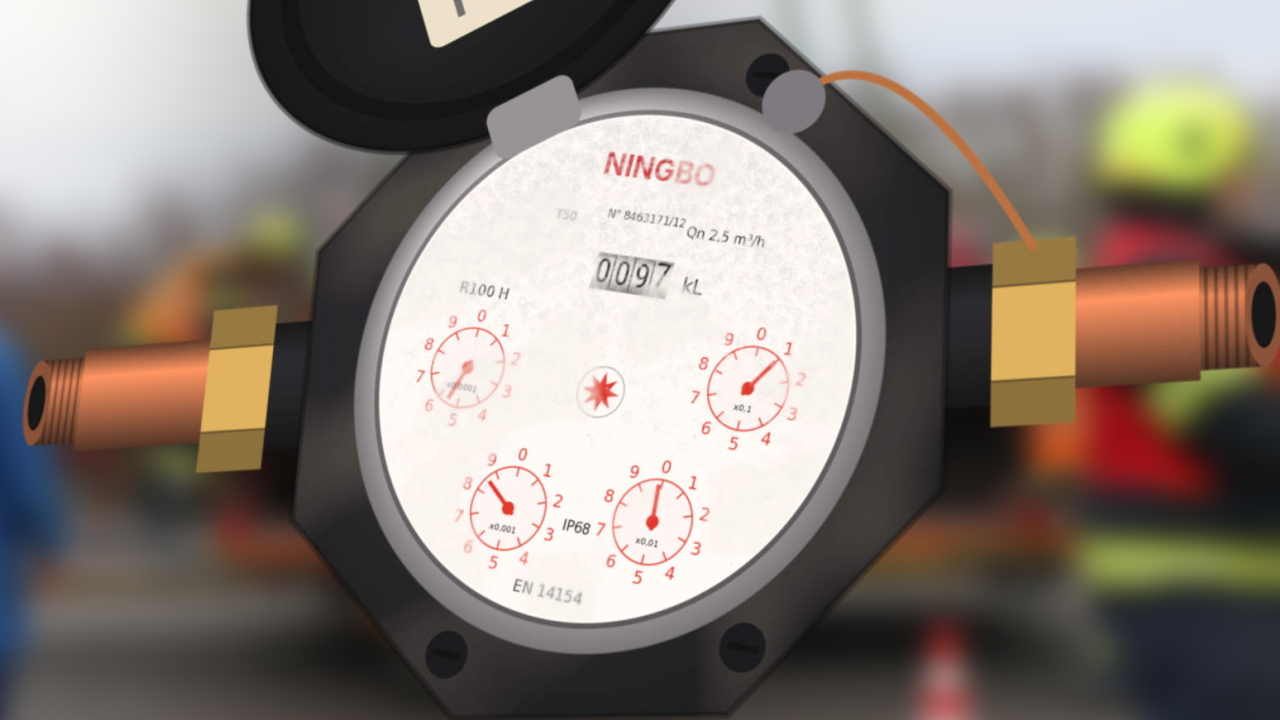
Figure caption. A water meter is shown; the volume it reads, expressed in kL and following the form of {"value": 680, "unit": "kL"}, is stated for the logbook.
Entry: {"value": 97.0985, "unit": "kL"}
